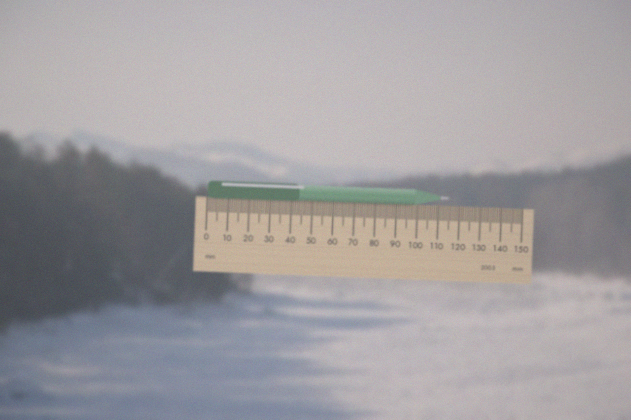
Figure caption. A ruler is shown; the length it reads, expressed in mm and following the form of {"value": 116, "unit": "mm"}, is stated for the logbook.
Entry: {"value": 115, "unit": "mm"}
